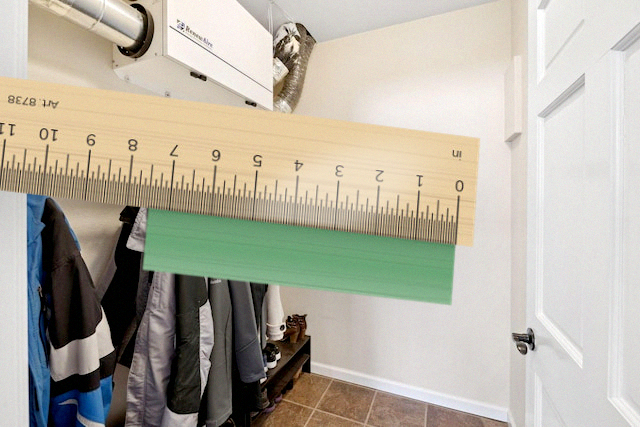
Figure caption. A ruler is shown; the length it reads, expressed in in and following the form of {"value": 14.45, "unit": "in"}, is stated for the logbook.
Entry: {"value": 7.5, "unit": "in"}
